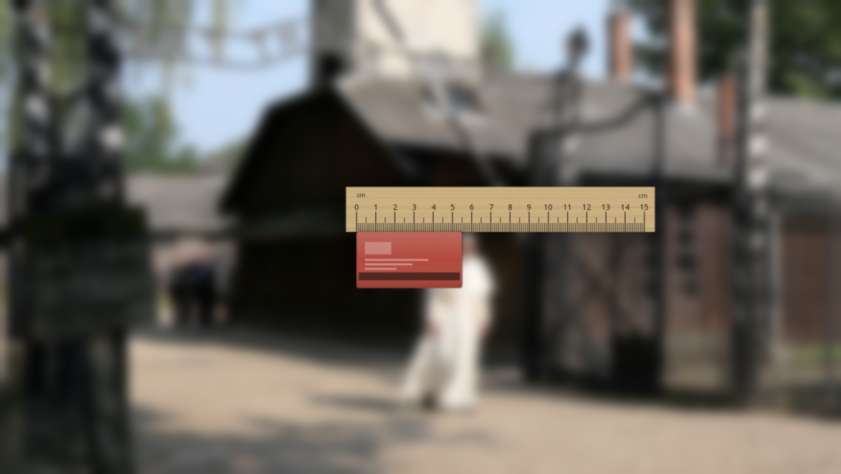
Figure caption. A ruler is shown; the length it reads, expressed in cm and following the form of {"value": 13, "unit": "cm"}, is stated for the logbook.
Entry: {"value": 5.5, "unit": "cm"}
